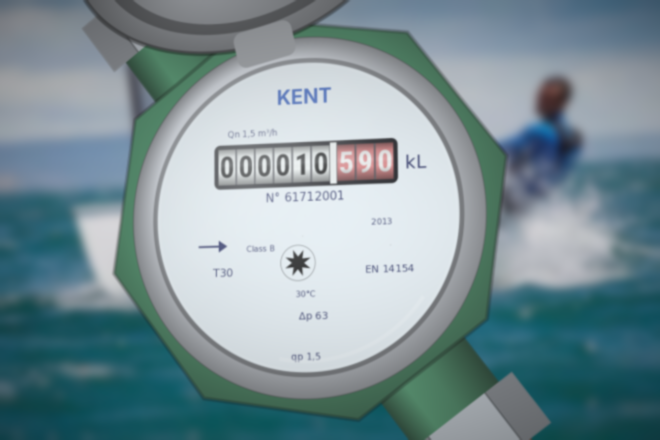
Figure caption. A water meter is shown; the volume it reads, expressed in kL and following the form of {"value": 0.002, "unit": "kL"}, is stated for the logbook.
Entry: {"value": 10.590, "unit": "kL"}
